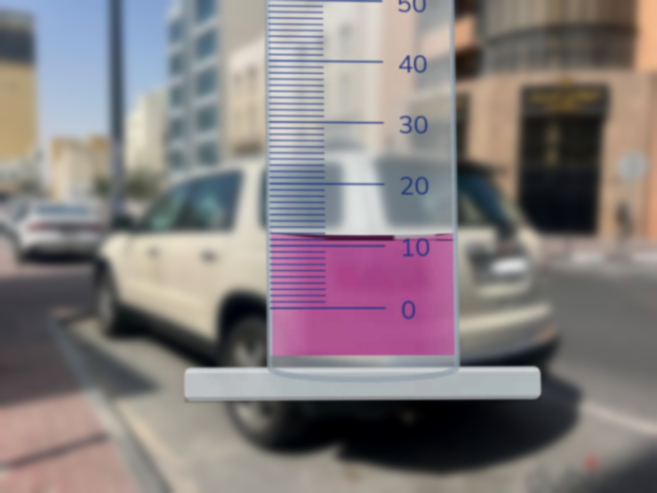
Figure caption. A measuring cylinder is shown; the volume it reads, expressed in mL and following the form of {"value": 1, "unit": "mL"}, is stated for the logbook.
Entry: {"value": 11, "unit": "mL"}
